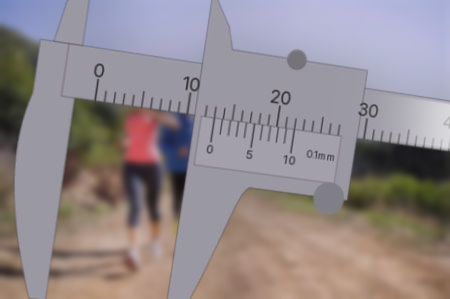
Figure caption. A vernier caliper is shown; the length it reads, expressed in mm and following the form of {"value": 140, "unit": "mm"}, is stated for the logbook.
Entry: {"value": 13.0, "unit": "mm"}
